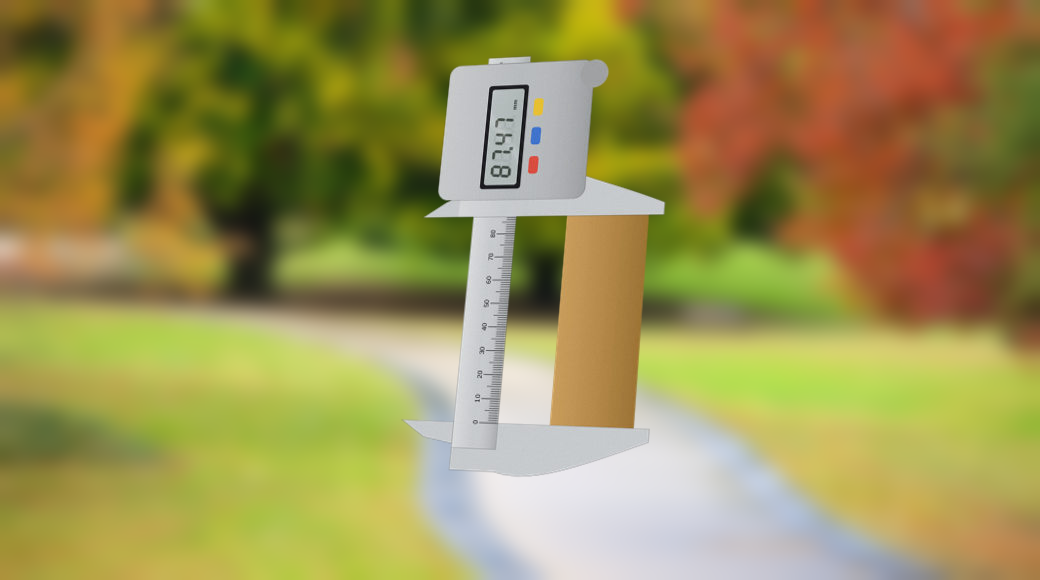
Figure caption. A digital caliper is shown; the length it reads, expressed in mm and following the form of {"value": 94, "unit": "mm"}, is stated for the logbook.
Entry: {"value": 87.47, "unit": "mm"}
